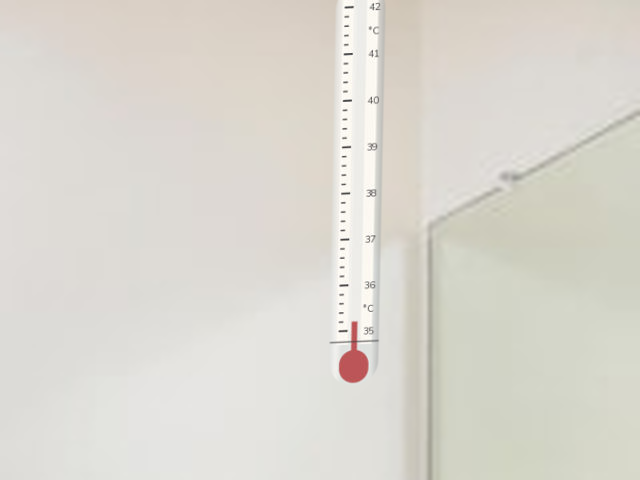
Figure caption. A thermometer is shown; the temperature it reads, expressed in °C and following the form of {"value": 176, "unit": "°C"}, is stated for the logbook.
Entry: {"value": 35.2, "unit": "°C"}
